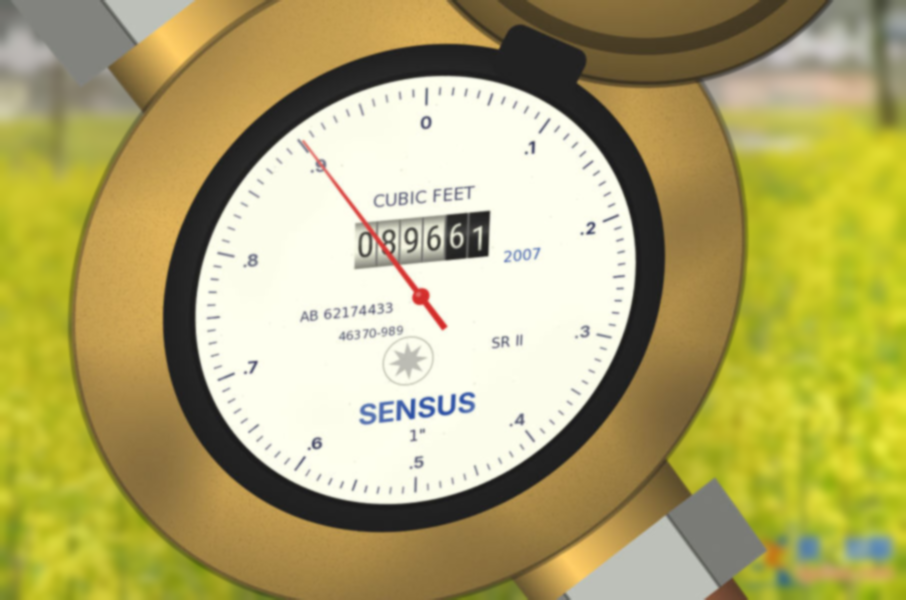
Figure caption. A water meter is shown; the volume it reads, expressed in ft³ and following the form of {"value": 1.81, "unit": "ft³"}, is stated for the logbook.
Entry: {"value": 89660.90, "unit": "ft³"}
